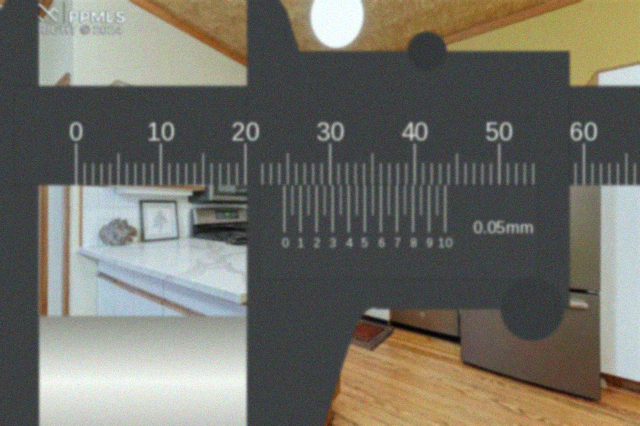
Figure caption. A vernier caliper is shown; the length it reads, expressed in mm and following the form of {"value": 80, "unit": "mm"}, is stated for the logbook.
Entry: {"value": 24.6, "unit": "mm"}
